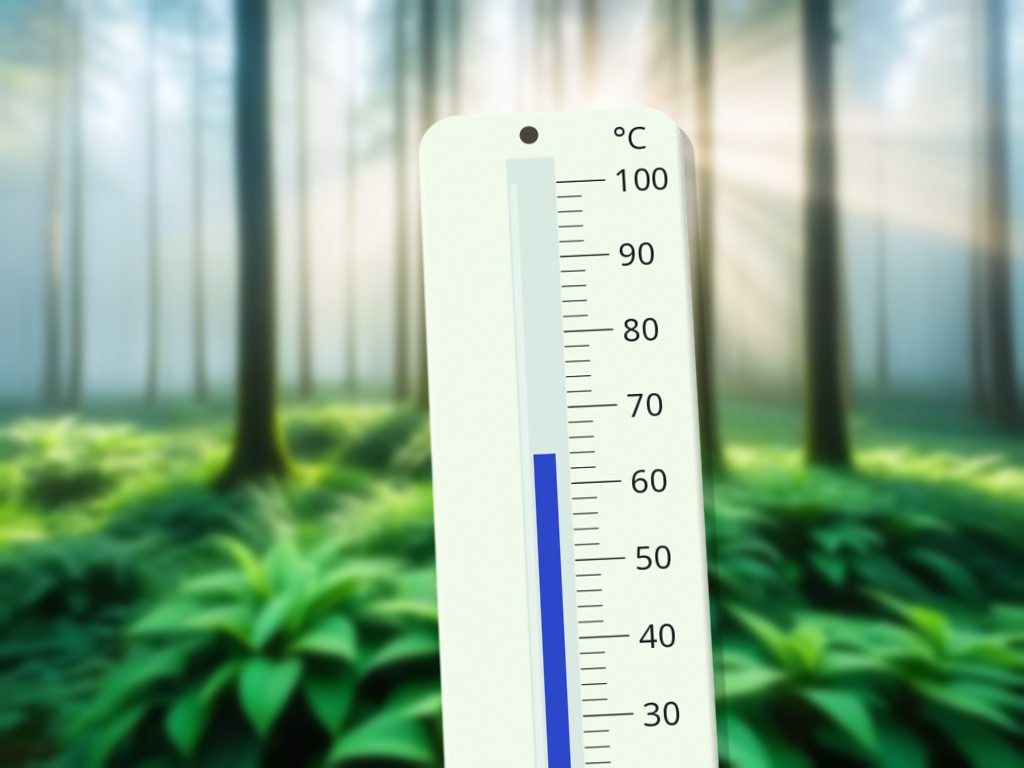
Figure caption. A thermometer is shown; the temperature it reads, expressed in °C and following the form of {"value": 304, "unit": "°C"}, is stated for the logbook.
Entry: {"value": 64, "unit": "°C"}
